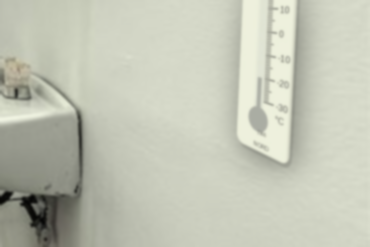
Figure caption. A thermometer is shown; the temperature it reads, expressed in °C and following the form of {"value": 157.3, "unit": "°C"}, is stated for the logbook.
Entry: {"value": -20, "unit": "°C"}
